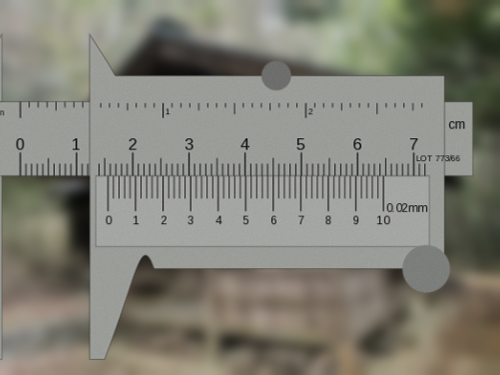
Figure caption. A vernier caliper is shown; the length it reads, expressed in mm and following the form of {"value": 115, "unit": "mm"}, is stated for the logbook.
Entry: {"value": 15.6, "unit": "mm"}
